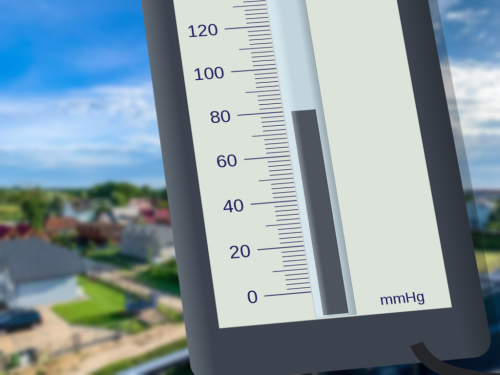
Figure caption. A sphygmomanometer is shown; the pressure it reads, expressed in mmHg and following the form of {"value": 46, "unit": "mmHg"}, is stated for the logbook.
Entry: {"value": 80, "unit": "mmHg"}
